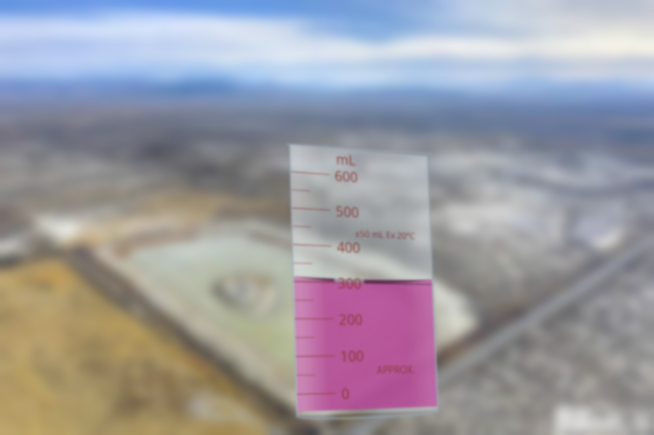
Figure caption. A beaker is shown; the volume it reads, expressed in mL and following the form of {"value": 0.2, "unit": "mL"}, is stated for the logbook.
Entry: {"value": 300, "unit": "mL"}
